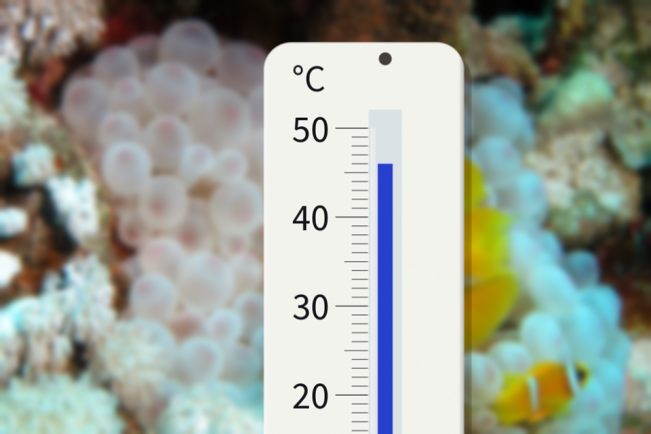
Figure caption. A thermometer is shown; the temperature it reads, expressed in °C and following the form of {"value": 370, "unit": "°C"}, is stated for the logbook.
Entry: {"value": 46, "unit": "°C"}
